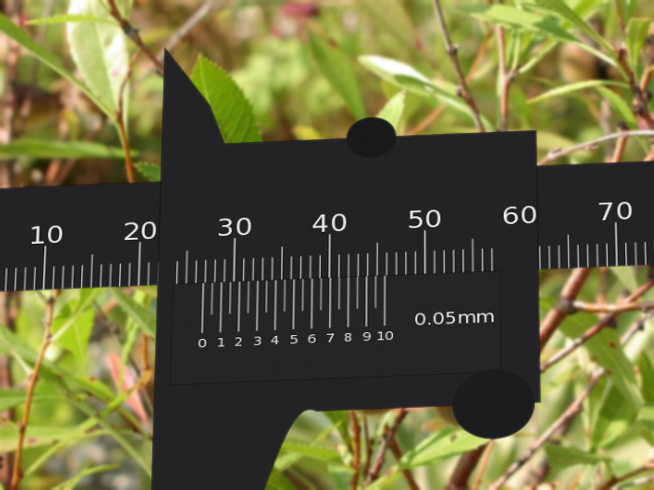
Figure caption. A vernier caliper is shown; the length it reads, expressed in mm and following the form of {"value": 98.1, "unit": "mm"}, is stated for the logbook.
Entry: {"value": 26.8, "unit": "mm"}
